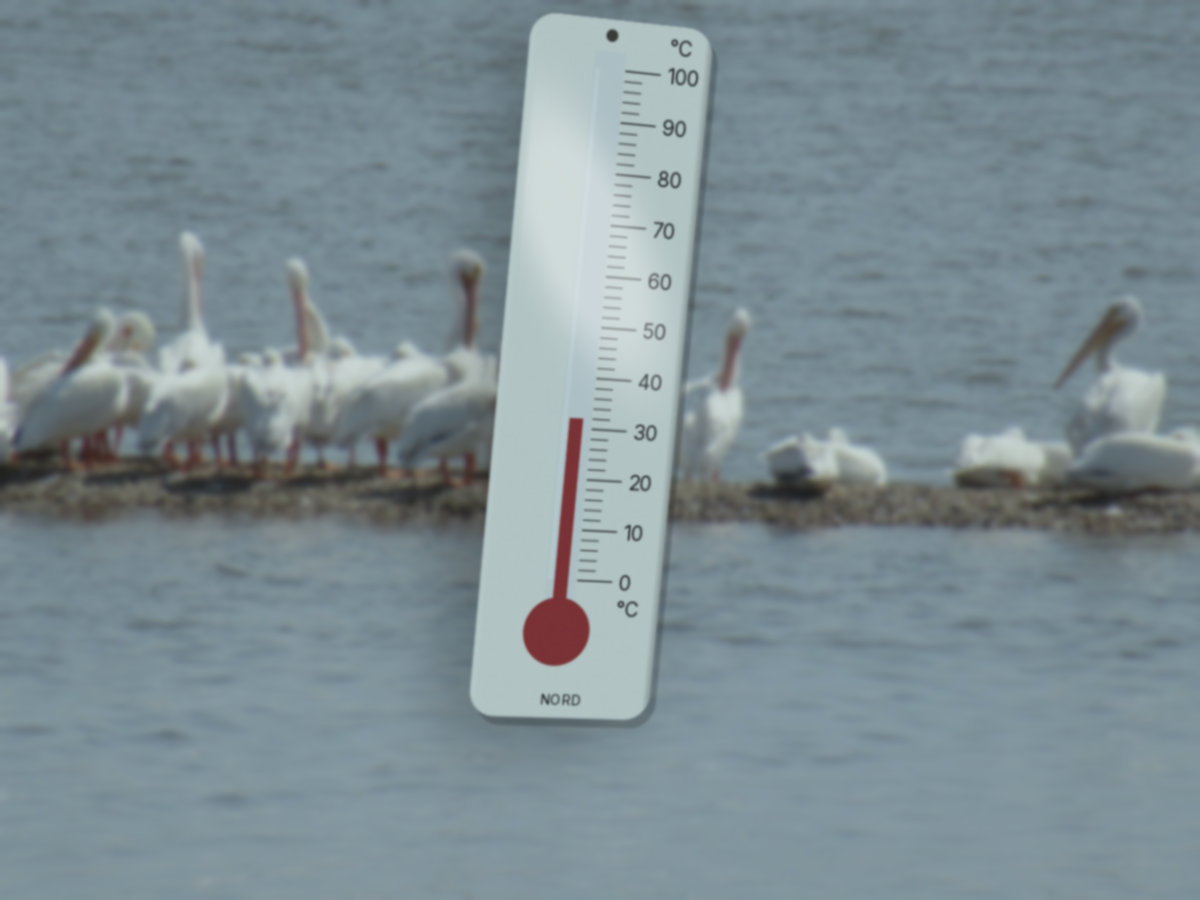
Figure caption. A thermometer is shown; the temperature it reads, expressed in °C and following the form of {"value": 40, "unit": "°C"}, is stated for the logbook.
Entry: {"value": 32, "unit": "°C"}
